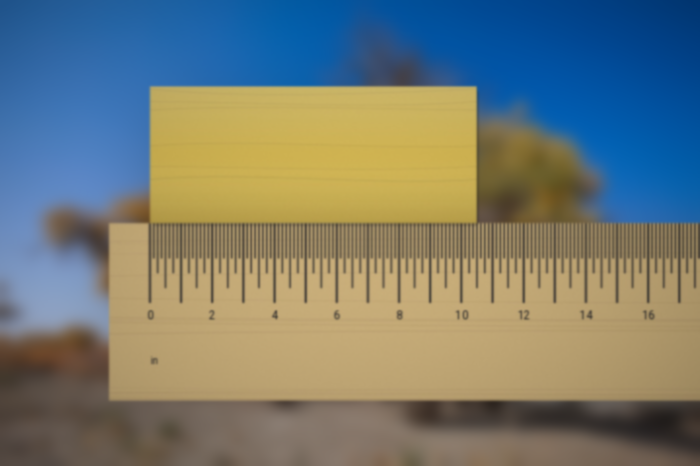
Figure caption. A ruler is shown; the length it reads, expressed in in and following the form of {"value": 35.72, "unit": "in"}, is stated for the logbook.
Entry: {"value": 10.5, "unit": "in"}
